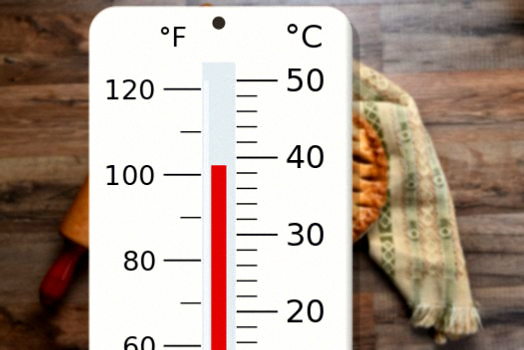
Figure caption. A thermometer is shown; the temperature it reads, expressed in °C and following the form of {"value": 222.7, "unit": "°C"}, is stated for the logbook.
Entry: {"value": 39, "unit": "°C"}
